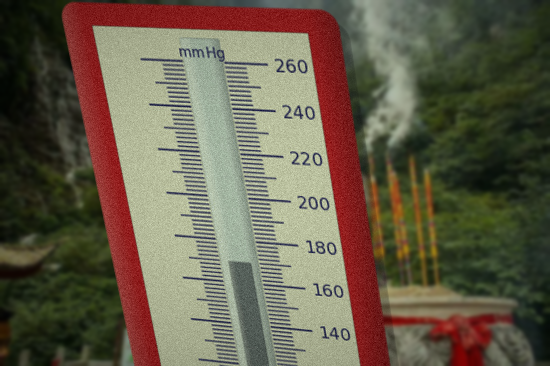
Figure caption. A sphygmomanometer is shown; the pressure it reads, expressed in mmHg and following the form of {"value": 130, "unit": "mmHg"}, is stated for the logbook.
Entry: {"value": 170, "unit": "mmHg"}
